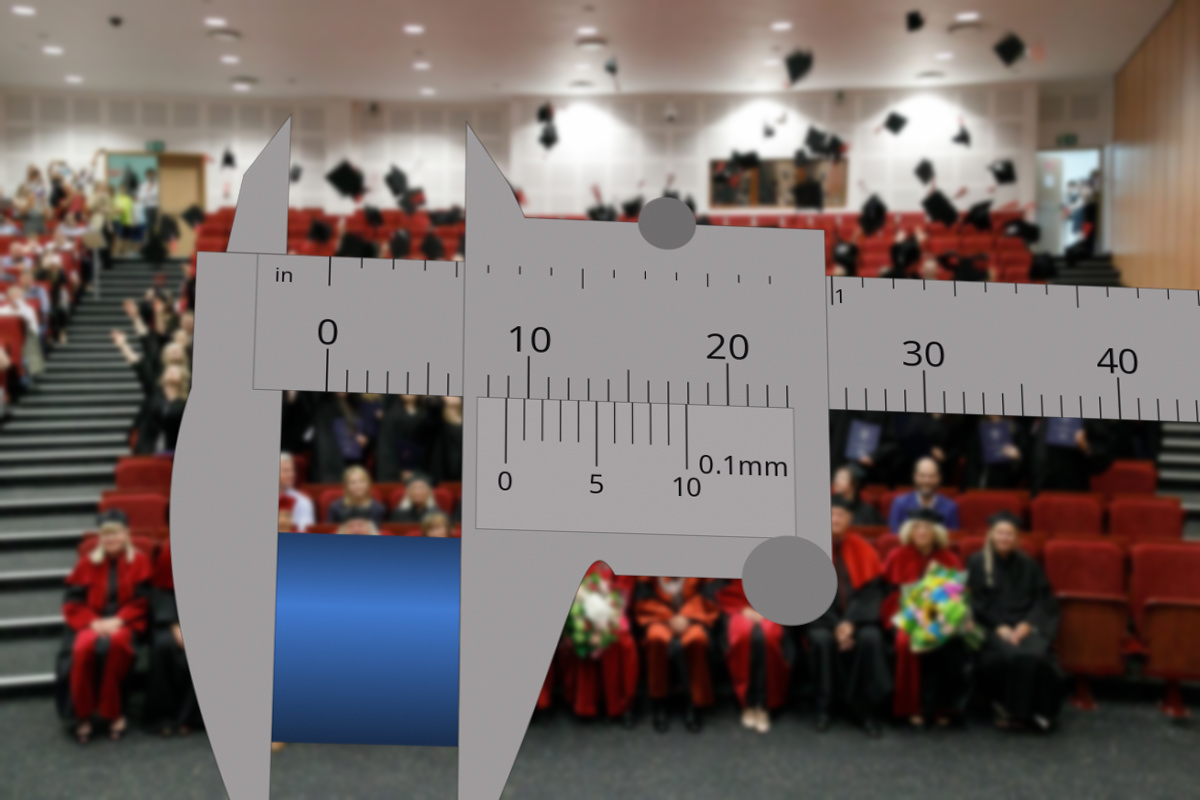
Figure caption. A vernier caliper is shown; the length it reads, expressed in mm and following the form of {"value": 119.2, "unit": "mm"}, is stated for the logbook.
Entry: {"value": 8.9, "unit": "mm"}
